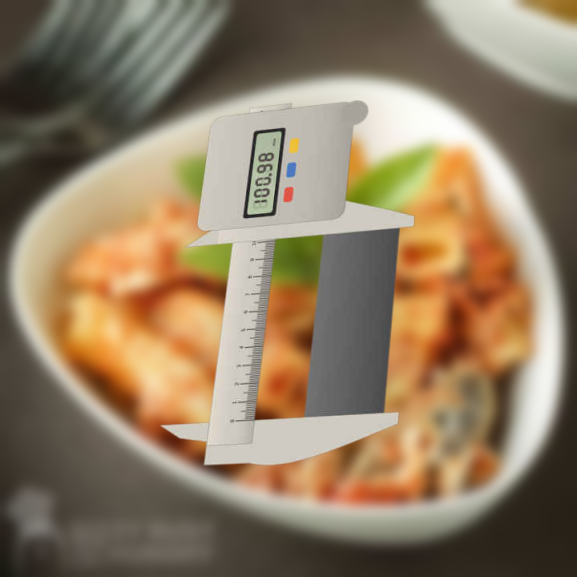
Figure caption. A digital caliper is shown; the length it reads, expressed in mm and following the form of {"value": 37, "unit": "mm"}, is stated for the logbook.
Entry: {"value": 100.98, "unit": "mm"}
